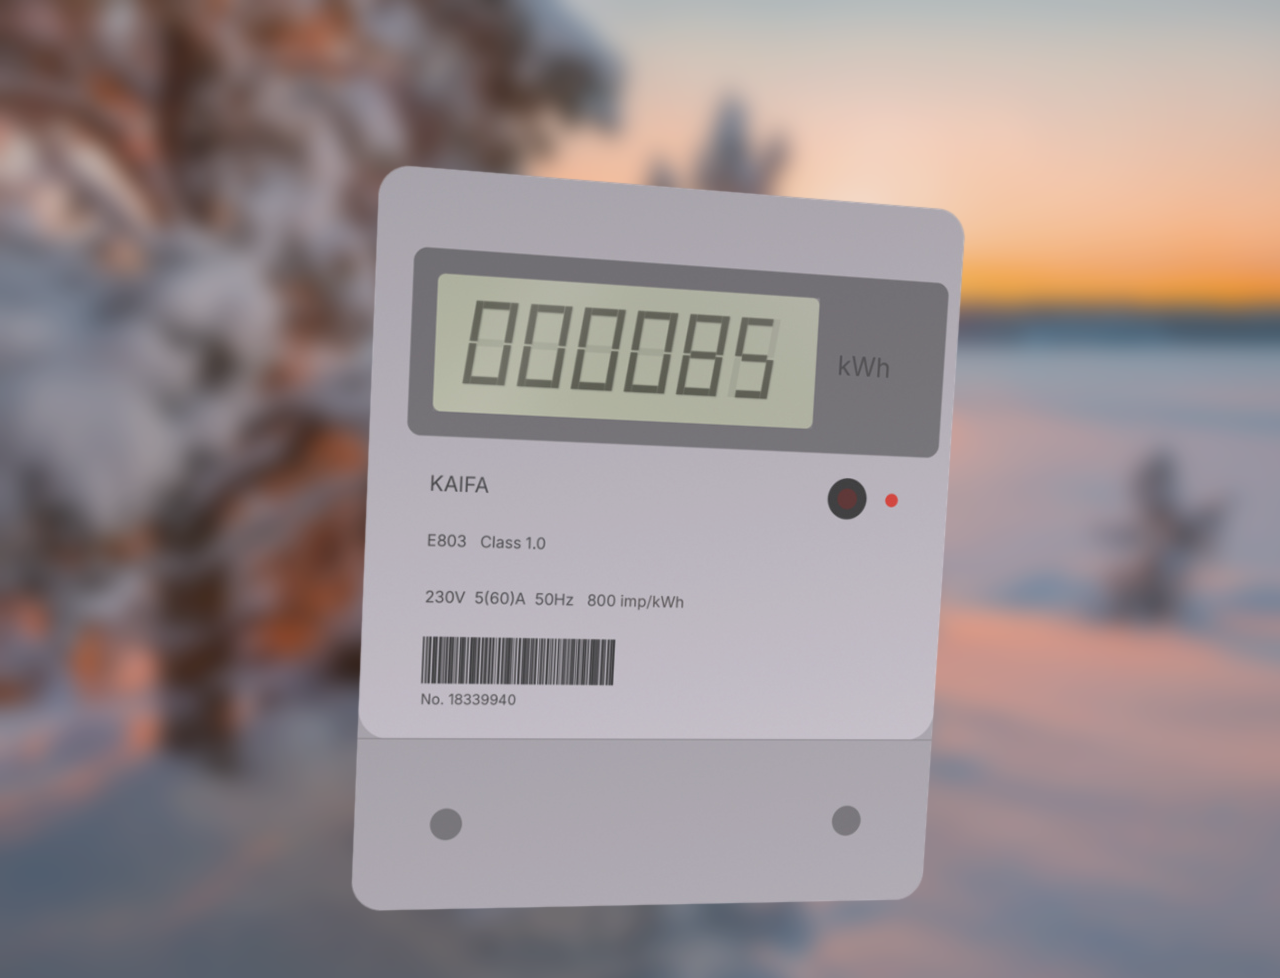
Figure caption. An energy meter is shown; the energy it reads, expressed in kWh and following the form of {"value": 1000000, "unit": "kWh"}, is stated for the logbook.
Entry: {"value": 85, "unit": "kWh"}
